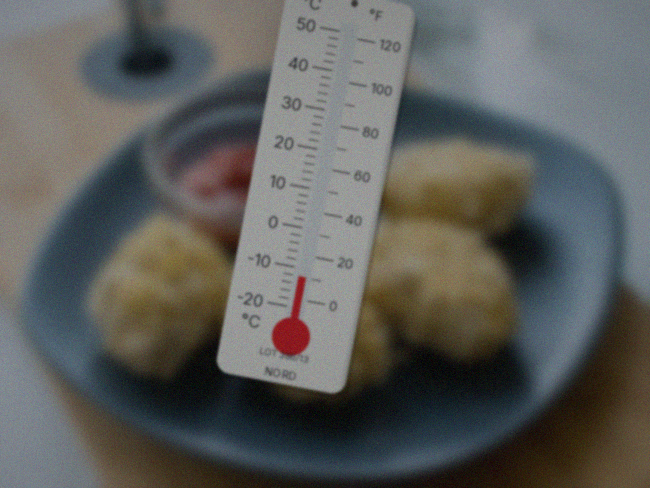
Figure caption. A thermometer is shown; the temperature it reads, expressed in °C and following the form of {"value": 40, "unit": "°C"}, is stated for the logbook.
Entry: {"value": -12, "unit": "°C"}
